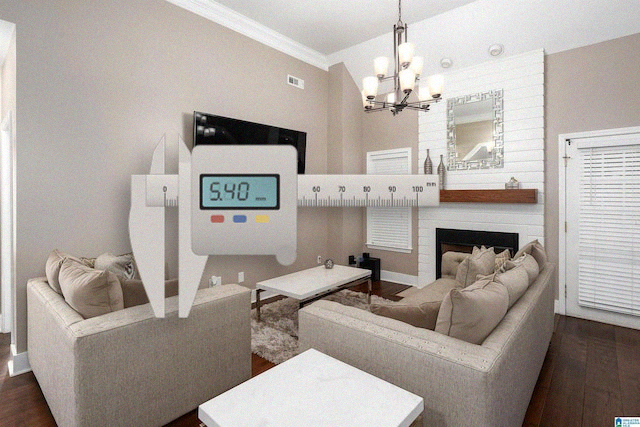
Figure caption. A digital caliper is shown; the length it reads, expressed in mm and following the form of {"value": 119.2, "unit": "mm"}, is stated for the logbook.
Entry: {"value": 5.40, "unit": "mm"}
